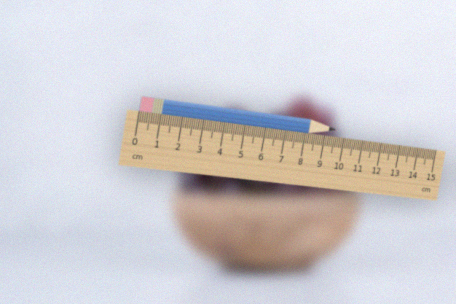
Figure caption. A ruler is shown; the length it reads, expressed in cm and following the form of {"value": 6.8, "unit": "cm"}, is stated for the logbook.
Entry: {"value": 9.5, "unit": "cm"}
